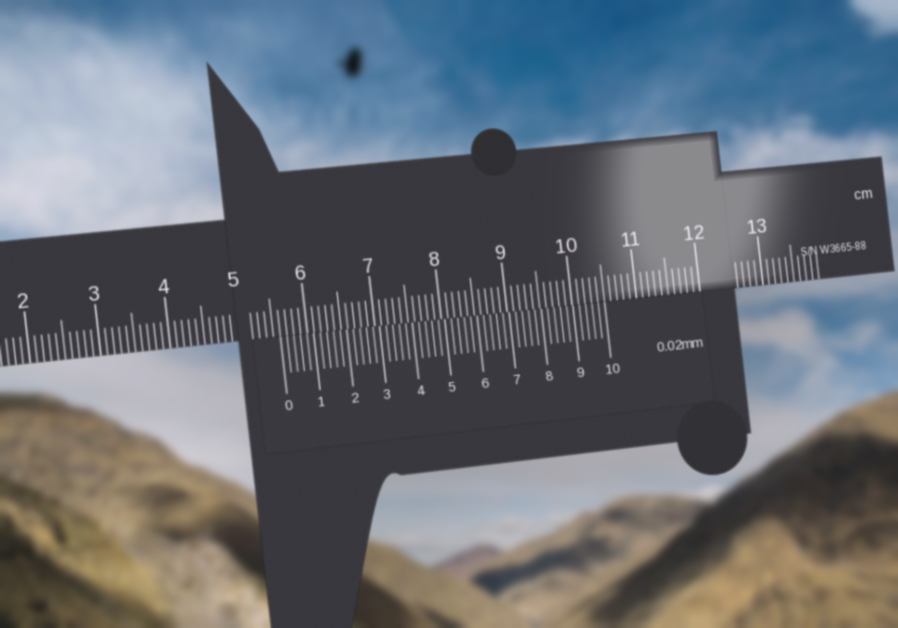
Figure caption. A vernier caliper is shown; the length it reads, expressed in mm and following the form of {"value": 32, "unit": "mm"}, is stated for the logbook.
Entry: {"value": 56.0, "unit": "mm"}
